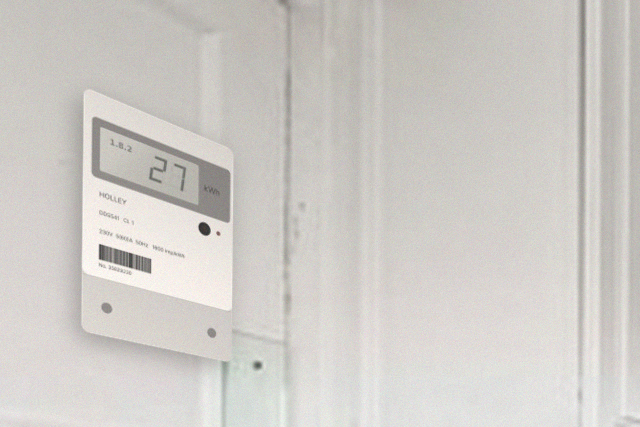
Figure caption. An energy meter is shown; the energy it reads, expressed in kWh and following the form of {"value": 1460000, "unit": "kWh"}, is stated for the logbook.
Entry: {"value": 27, "unit": "kWh"}
